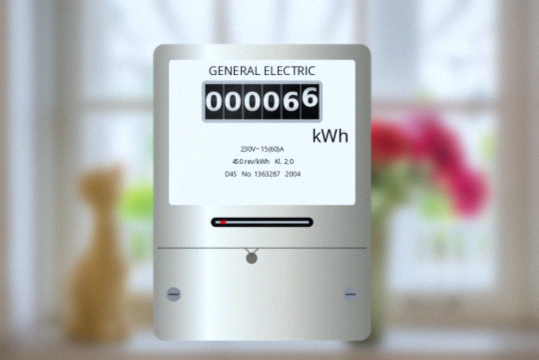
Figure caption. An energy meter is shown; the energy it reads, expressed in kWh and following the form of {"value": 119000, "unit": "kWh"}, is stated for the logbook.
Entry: {"value": 66, "unit": "kWh"}
